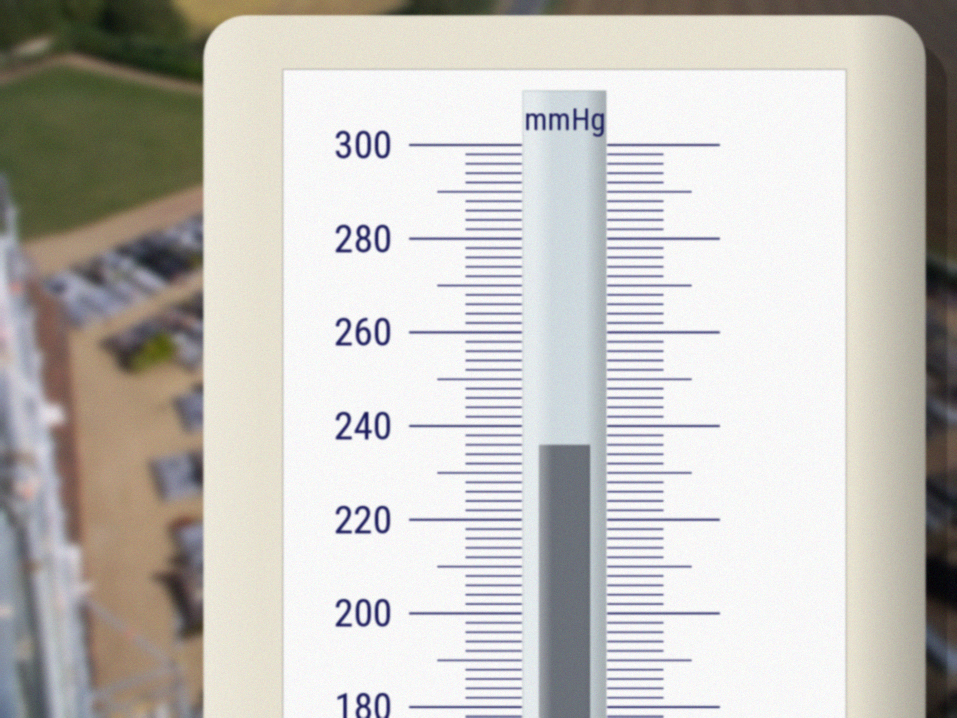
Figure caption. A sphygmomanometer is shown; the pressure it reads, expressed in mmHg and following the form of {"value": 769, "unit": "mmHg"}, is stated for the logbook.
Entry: {"value": 236, "unit": "mmHg"}
